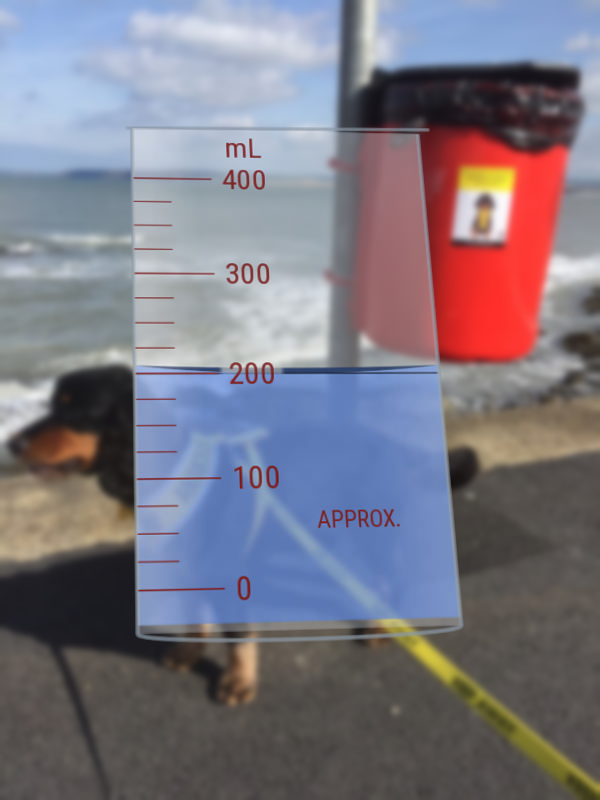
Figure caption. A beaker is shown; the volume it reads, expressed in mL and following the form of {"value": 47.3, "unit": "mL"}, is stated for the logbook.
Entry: {"value": 200, "unit": "mL"}
